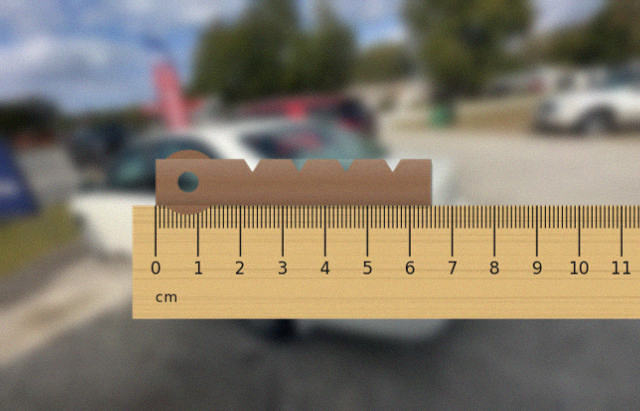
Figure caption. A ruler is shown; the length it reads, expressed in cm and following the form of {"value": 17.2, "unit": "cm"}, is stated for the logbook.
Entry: {"value": 6.5, "unit": "cm"}
